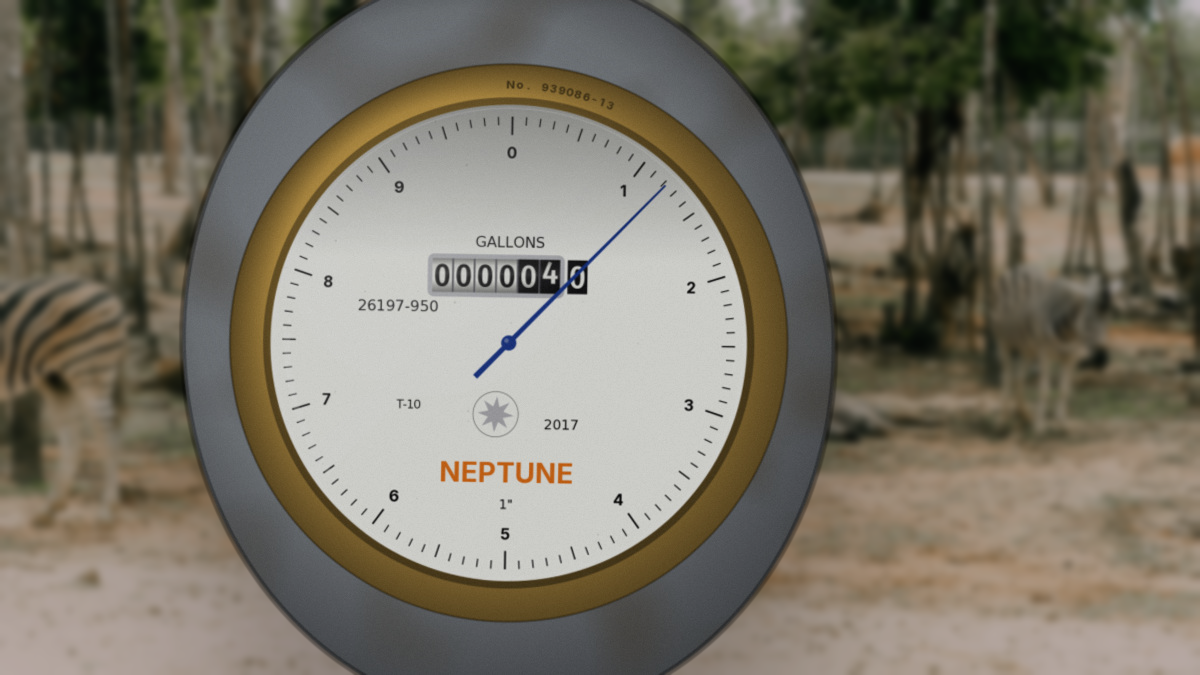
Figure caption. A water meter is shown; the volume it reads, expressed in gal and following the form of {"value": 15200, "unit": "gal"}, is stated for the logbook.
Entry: {"value": 41.2, "unit": "gal"}
